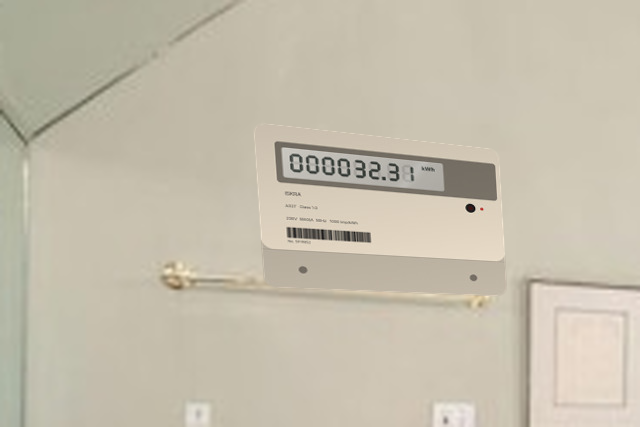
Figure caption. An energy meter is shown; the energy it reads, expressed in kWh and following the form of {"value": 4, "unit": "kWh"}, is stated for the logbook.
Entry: {"value": 32.31, "unit": "kWh"}
